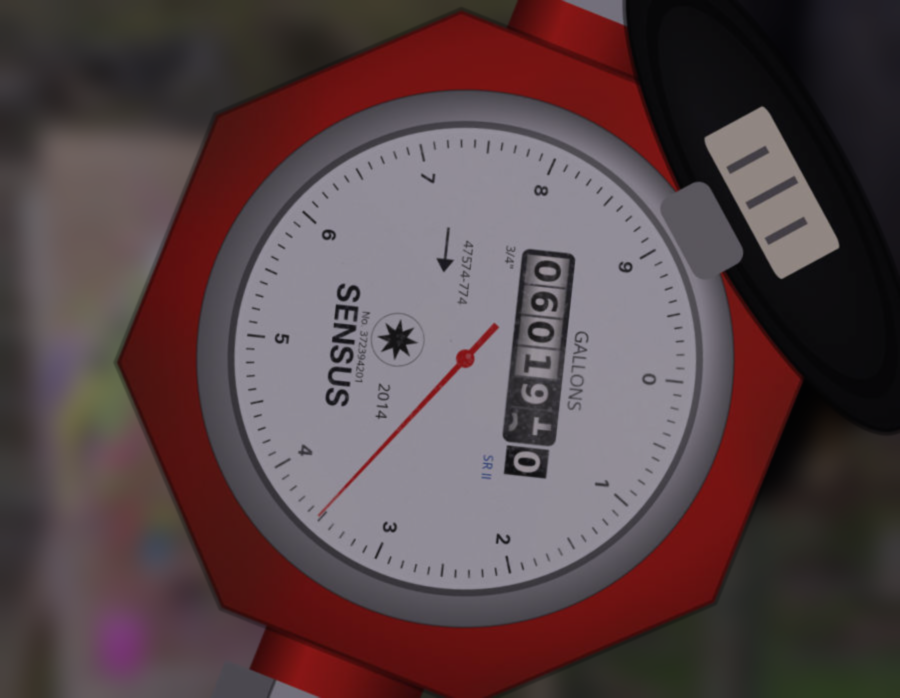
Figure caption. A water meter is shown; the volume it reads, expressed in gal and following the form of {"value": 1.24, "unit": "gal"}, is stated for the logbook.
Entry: {"value": 601913.5, "unit": "gal"}
